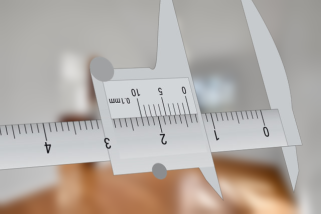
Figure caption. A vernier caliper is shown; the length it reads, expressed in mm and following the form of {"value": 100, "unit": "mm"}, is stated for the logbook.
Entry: {"value": 14.0, "unit": "mm"}
